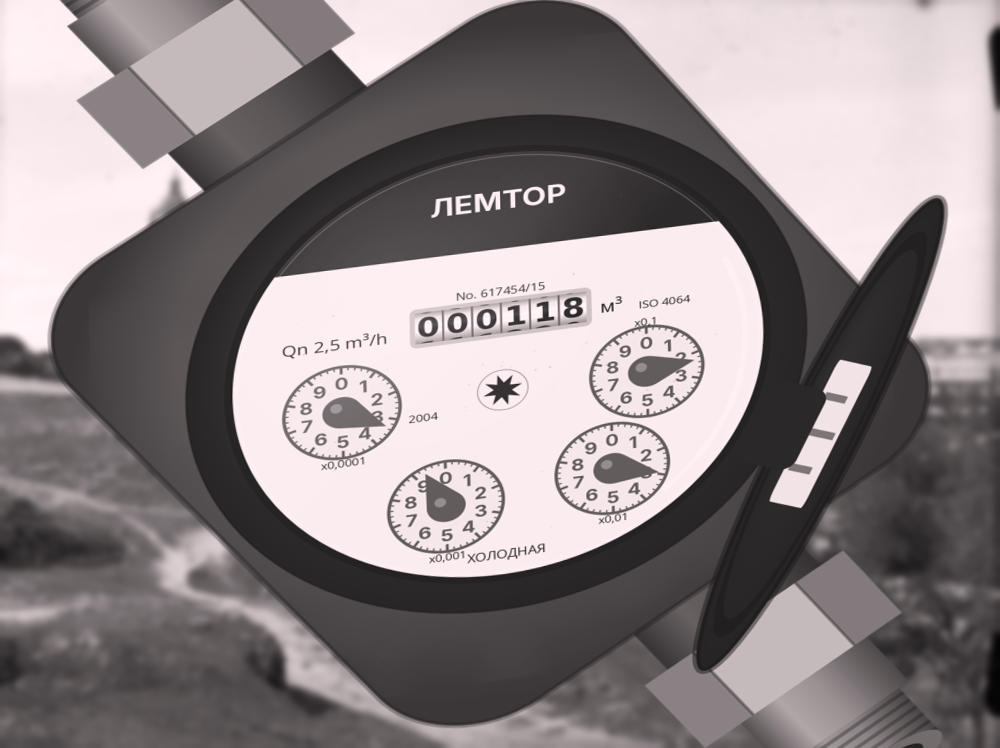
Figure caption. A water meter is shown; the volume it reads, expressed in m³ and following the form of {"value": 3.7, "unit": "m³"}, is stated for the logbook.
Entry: {"value": 118.2293, "unit": "m³"}
